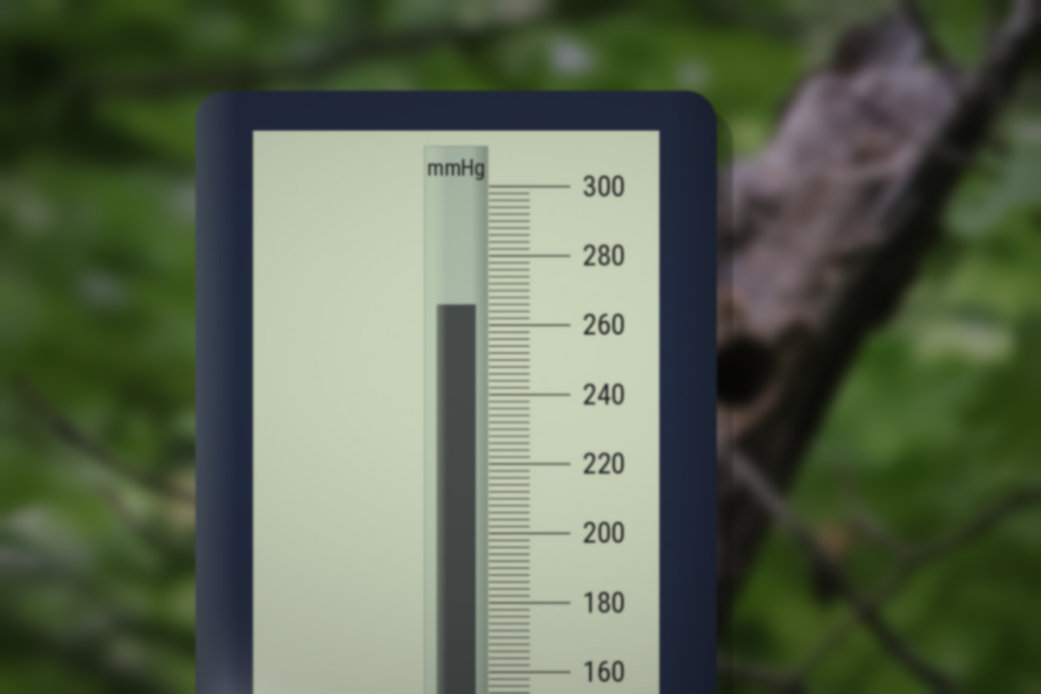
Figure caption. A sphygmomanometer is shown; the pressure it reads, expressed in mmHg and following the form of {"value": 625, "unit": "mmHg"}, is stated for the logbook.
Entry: {"value": 266, "unit": "mmHg"}
